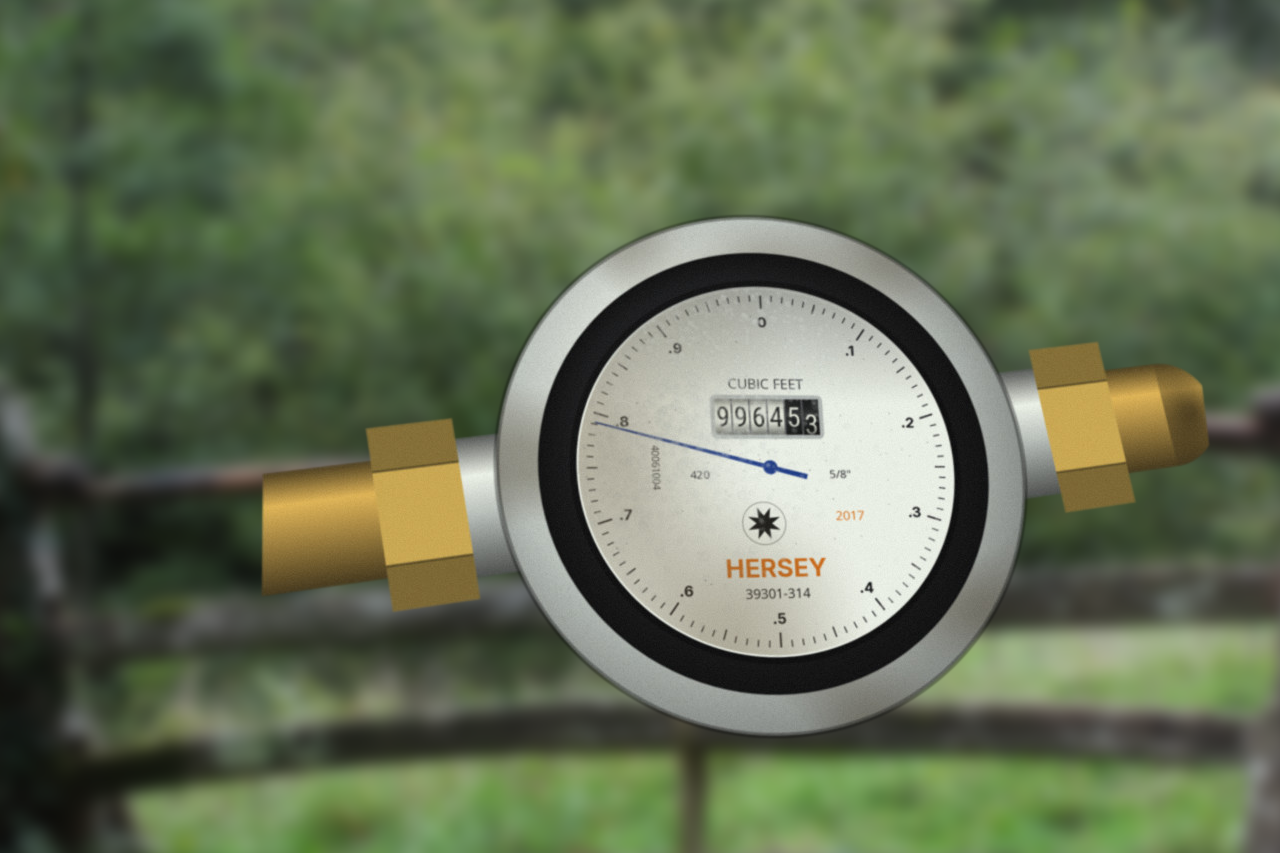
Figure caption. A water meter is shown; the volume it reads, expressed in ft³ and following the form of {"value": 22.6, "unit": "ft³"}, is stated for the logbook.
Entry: {"value": 996452.79, "unit": "ft³"}
